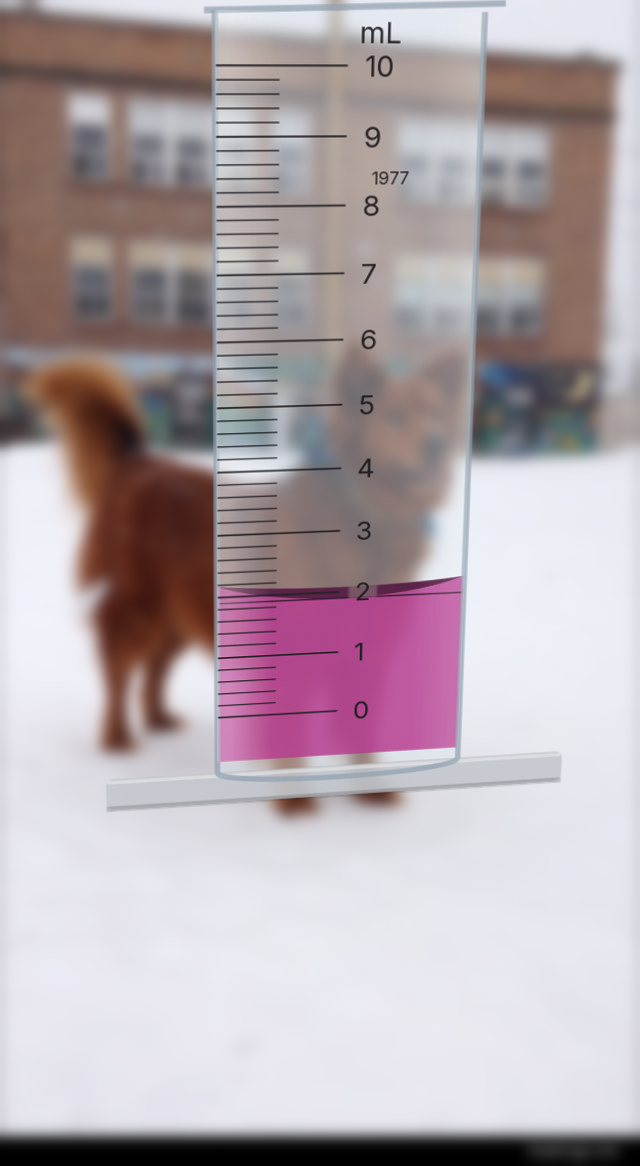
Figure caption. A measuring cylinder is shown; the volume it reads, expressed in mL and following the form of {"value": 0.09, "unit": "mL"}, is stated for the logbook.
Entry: {"value": 1.9, "unit": "mL"}
